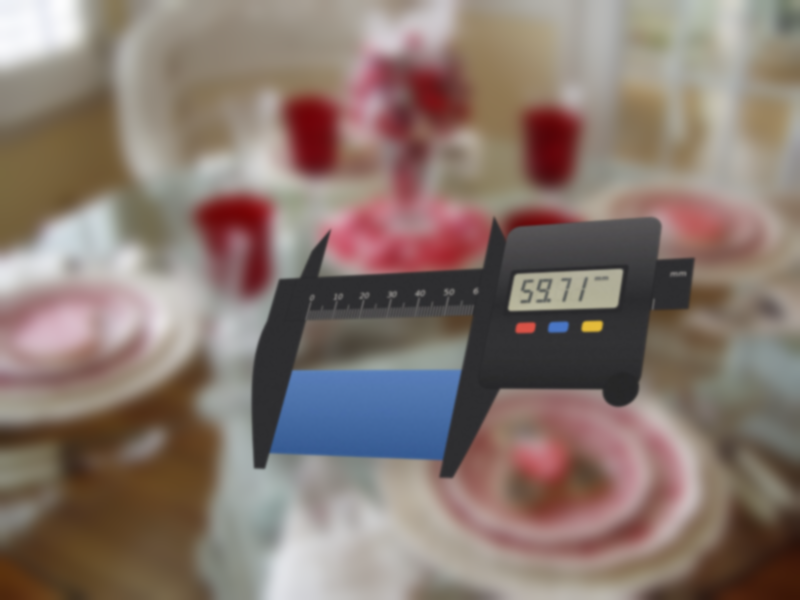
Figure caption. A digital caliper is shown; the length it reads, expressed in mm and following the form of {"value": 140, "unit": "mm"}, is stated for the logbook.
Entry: {"value": 59.71, "unit": "mm"}
